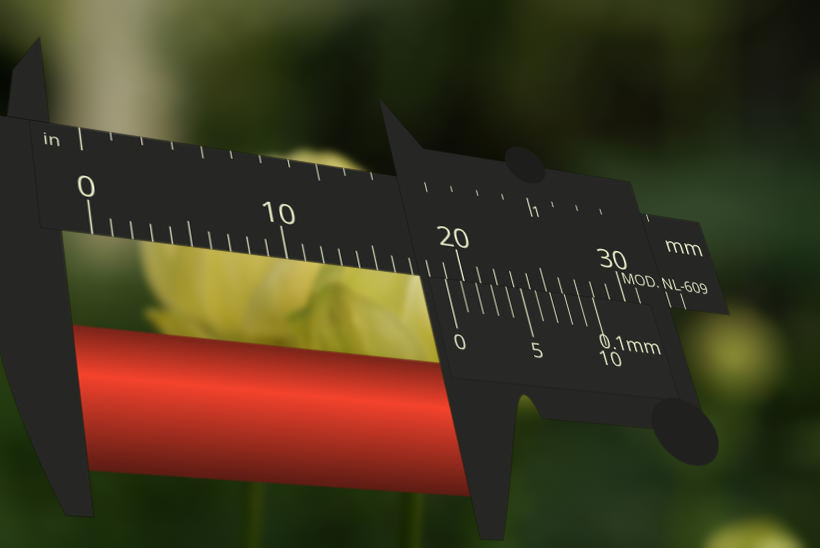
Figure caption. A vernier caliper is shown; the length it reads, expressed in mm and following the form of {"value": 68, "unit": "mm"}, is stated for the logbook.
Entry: {"value": 18.9, "unit": "mm"}
